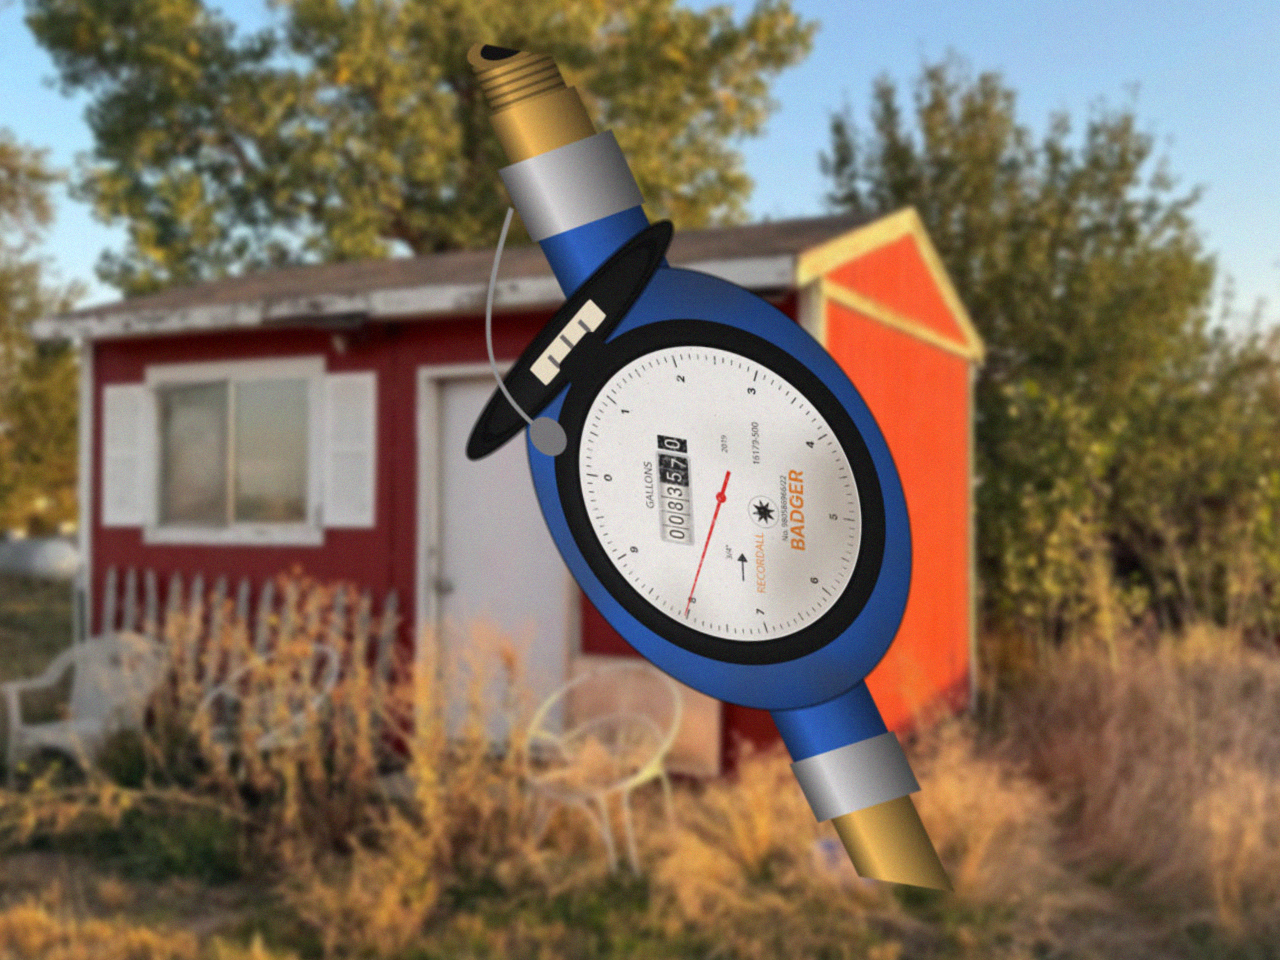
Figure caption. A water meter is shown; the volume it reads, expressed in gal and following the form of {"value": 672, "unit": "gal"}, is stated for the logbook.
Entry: {"value": 83568.0, "unit": "gal"}
